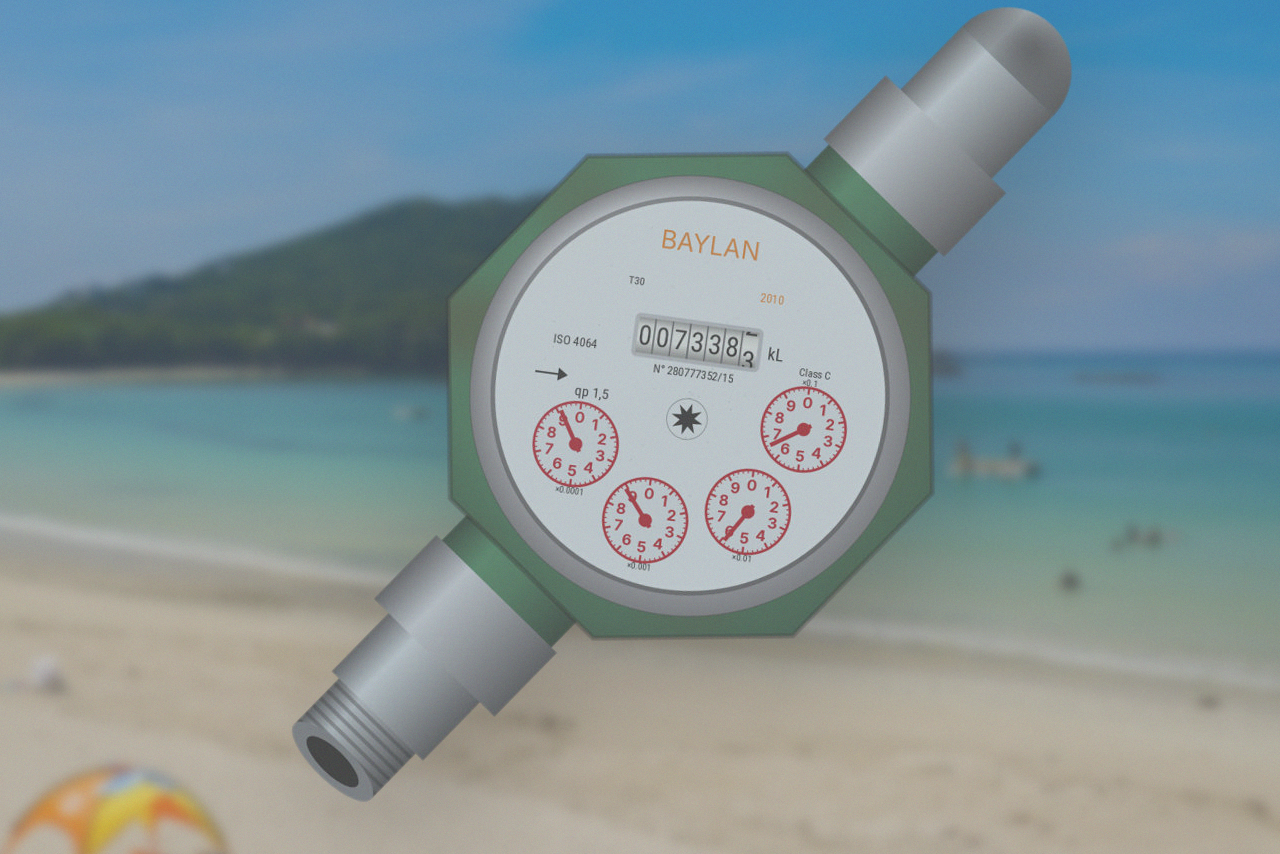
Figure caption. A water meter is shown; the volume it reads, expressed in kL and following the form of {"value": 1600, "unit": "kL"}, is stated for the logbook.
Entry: {"value": 73382.6589, "unit": "kL"}
